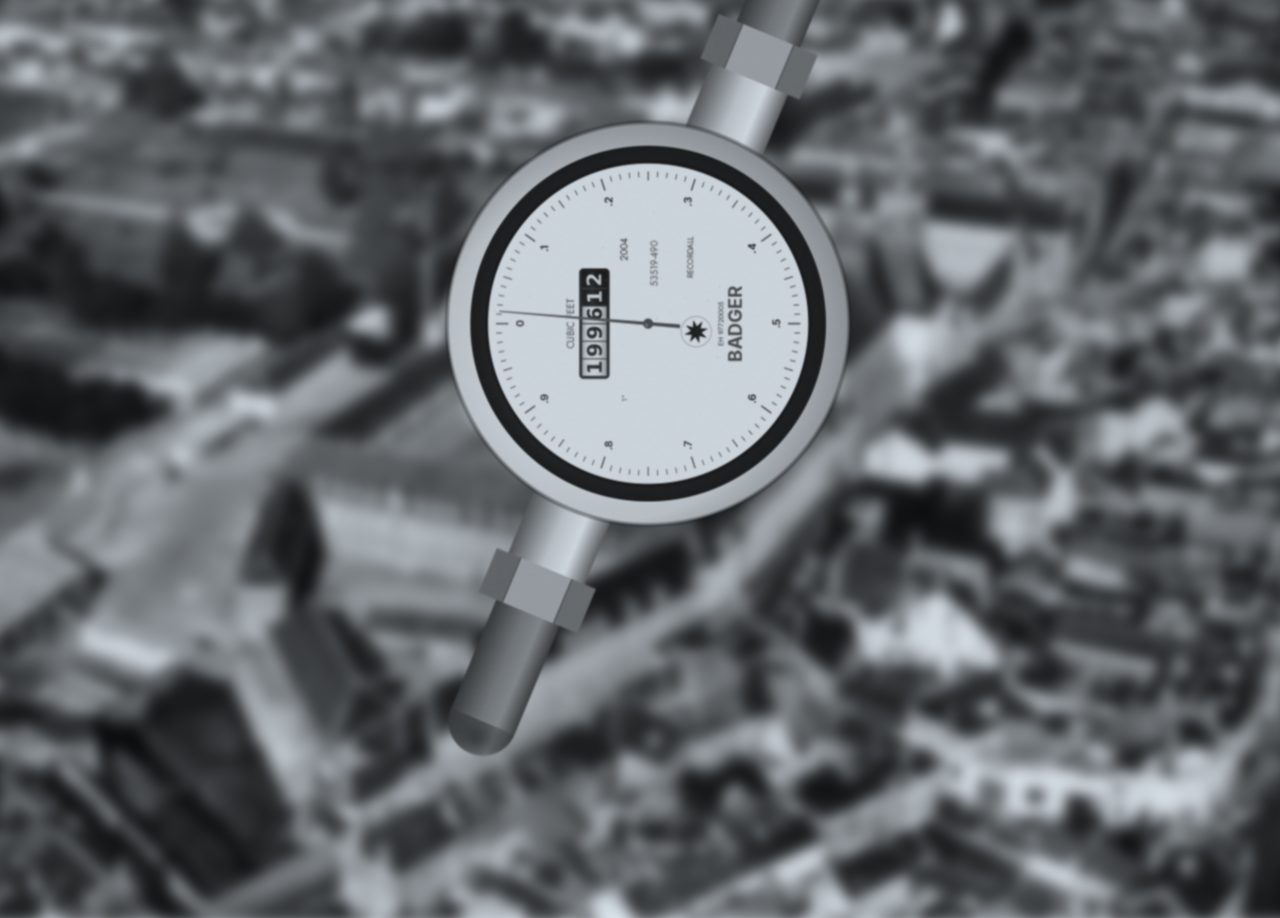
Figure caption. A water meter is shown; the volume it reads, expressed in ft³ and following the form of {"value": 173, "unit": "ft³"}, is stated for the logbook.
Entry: {"value": 199612.01, "unit": "ft³"}
